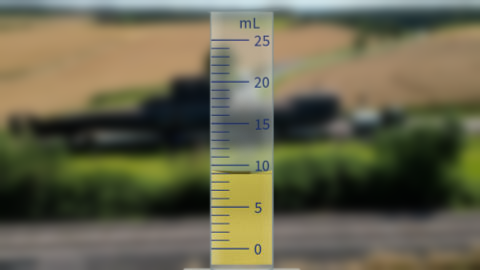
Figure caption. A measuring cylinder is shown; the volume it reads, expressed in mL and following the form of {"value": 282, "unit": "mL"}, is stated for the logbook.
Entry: {"value": 9, "unit": "mL"}
